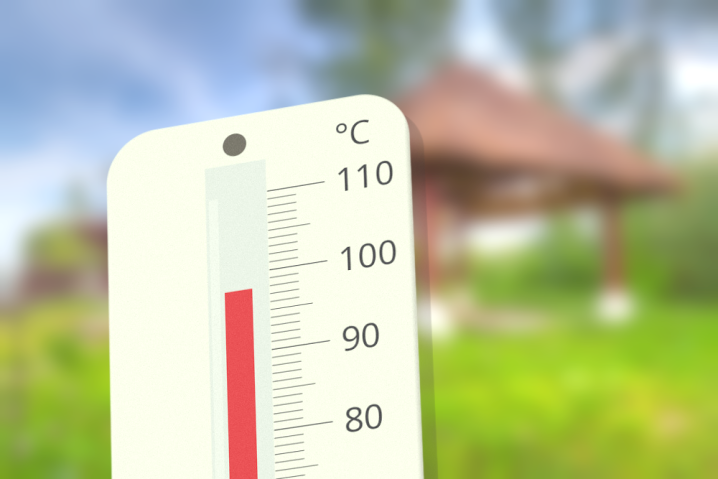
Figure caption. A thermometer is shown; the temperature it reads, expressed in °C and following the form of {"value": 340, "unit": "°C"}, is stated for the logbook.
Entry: {"value": 98, "unit": "°C"}
